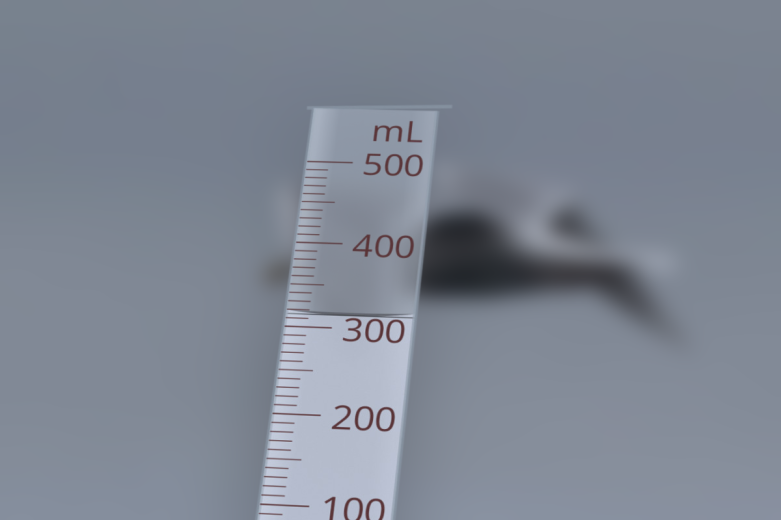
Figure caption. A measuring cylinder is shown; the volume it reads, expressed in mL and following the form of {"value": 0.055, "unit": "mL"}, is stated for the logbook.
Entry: {"value": 315, "unit": "mL"}
